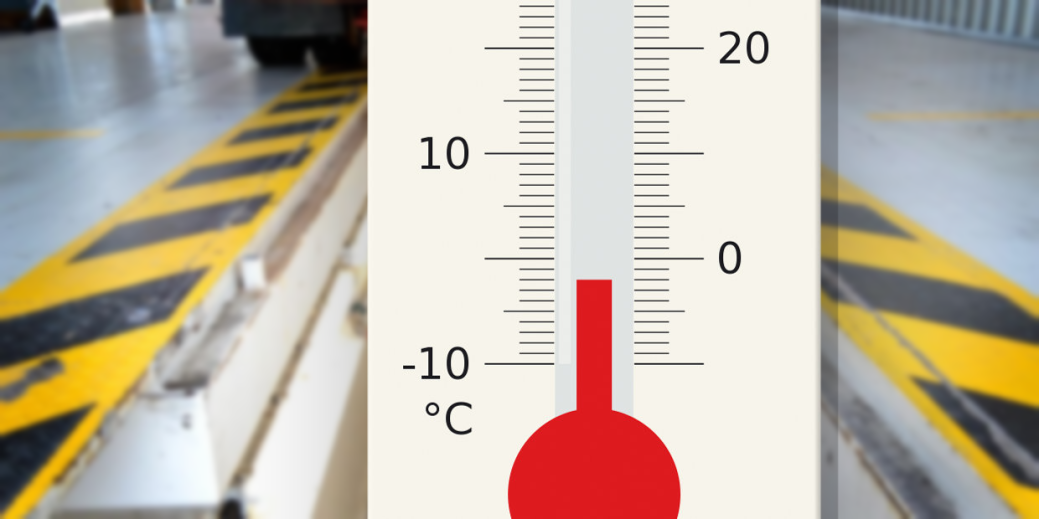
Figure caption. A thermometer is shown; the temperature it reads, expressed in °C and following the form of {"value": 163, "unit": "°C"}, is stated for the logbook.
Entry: {"value": -2, "unit": "°C"}
